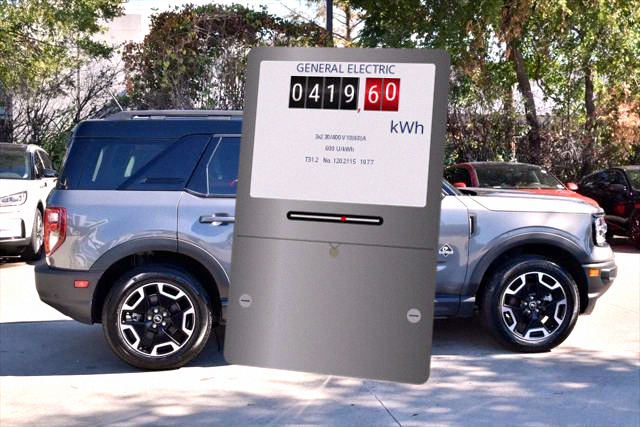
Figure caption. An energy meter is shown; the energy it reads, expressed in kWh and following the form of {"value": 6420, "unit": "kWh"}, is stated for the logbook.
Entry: {"value": 419.60, "unit": "kWh"}
